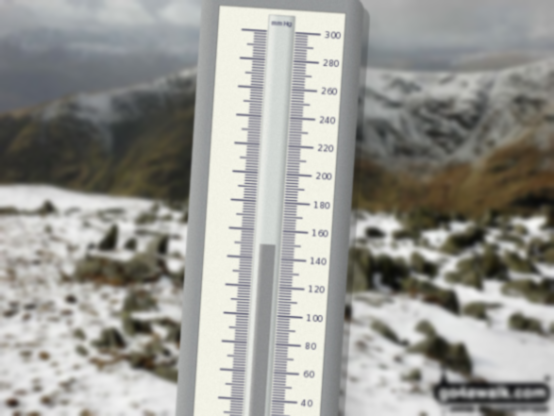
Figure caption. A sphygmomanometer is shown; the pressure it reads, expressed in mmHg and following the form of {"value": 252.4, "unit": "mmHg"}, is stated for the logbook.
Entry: {"value": 150, "unit": "mmHg"}
